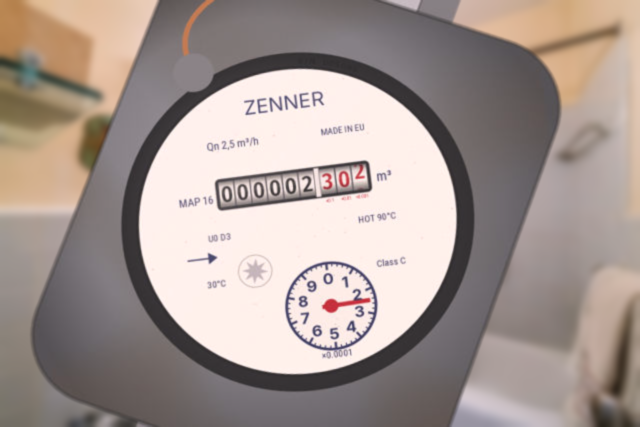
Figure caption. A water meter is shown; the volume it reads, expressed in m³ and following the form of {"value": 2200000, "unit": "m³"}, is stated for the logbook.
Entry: {"value": 2.3022, "unit": "m³"}
